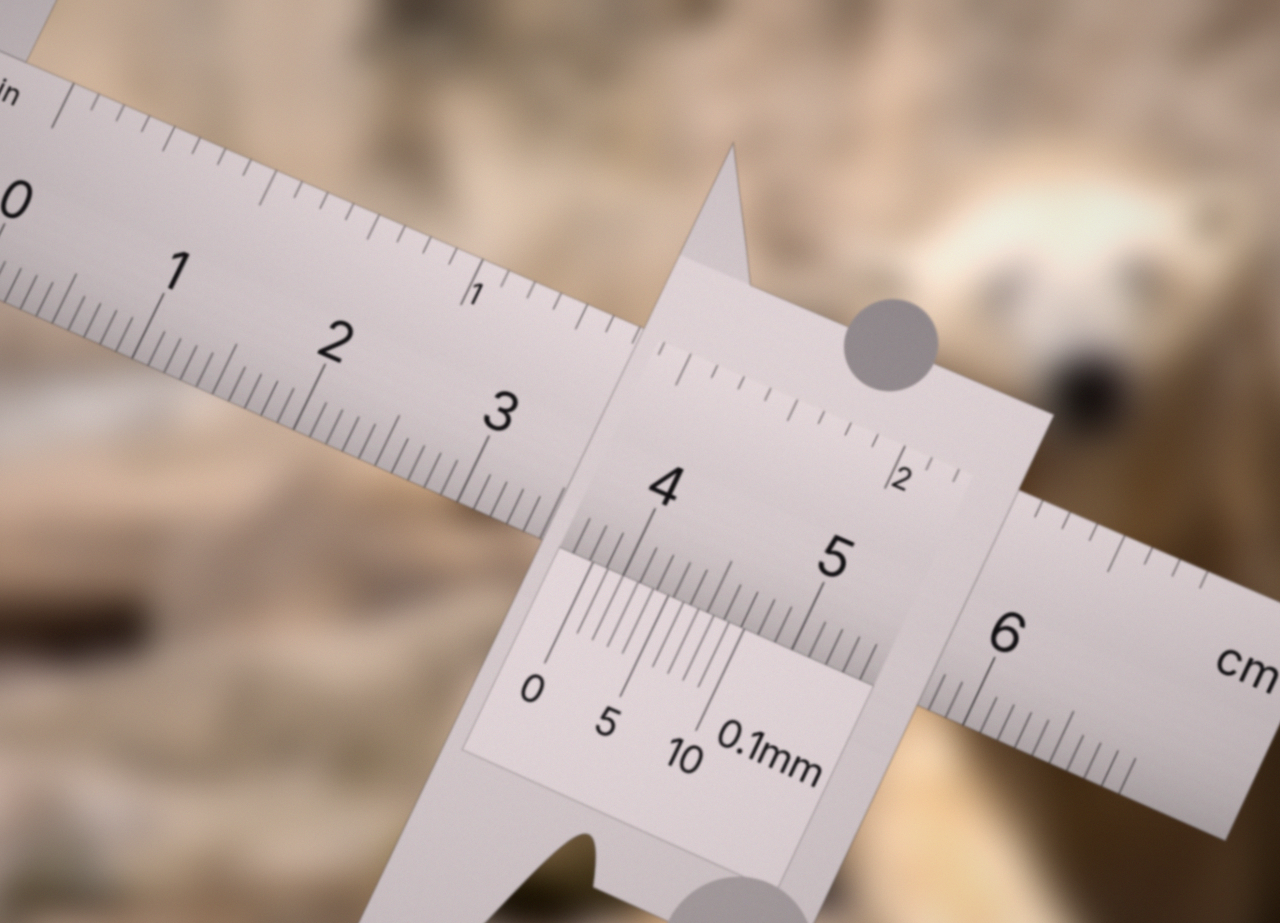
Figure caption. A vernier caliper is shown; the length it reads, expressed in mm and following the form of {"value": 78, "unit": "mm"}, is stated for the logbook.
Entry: {"value": 38.2, "unit": "mm"}
